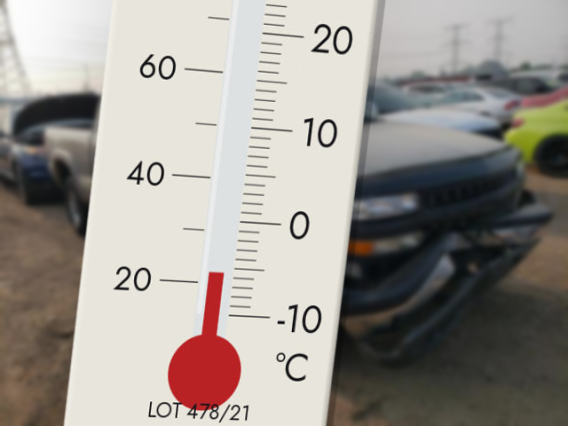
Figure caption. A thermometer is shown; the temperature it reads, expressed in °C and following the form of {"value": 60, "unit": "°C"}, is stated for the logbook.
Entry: {"value": -5.5, "unit": "°C"}
